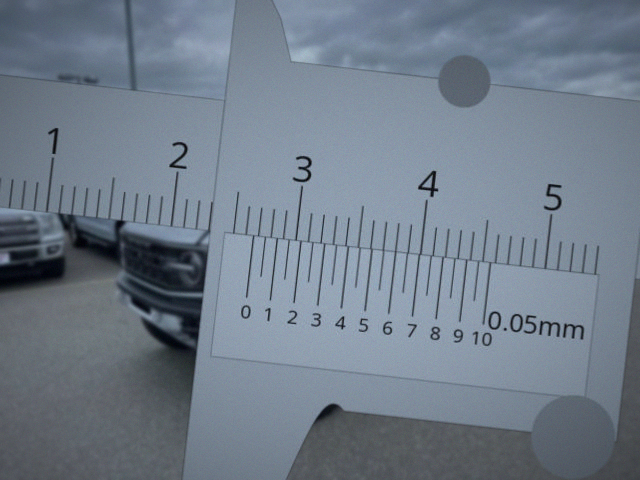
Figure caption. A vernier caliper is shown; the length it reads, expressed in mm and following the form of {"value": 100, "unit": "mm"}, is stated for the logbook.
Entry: {"value": 26.6, "unit": "mm"}
